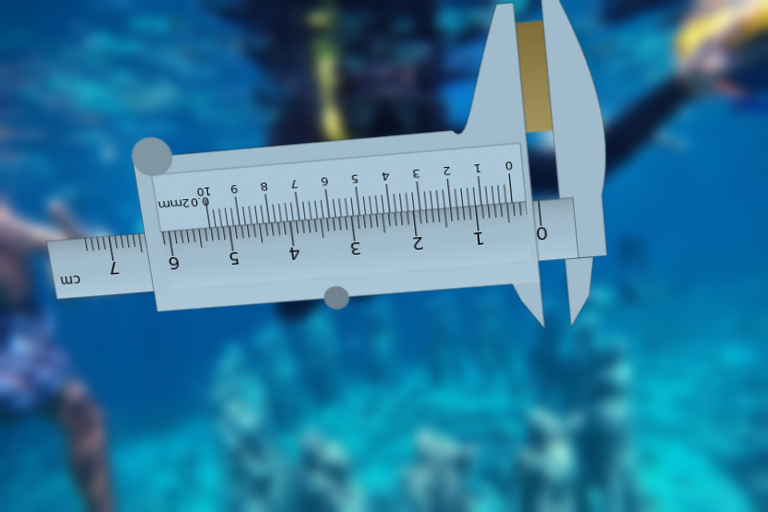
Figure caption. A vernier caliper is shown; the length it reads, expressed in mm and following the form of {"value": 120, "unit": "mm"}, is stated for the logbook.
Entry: {"value": 4.2, "unit": "mm"}
